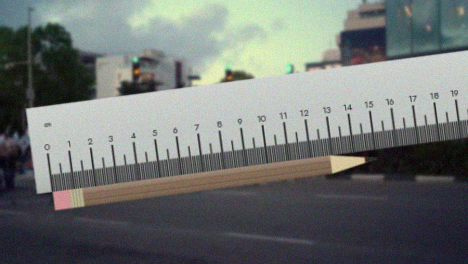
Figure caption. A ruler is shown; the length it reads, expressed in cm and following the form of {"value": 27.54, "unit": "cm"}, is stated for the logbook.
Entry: {"value": 15, "unit": "cm"}
